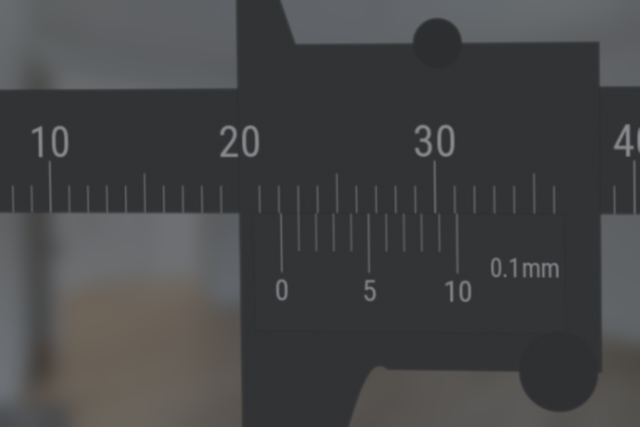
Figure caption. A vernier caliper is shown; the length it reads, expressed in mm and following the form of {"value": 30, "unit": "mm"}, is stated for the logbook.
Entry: {"value": 22.1, "unit": "mm"}
